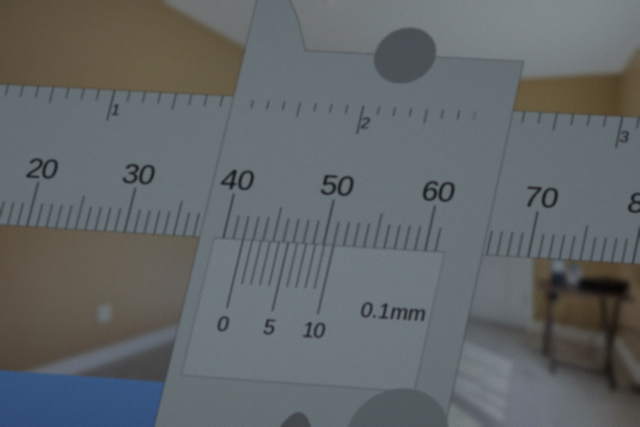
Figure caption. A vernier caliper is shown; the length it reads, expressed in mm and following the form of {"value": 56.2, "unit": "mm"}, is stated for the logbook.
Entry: {"value": 42.0, "unit": "mm"}
